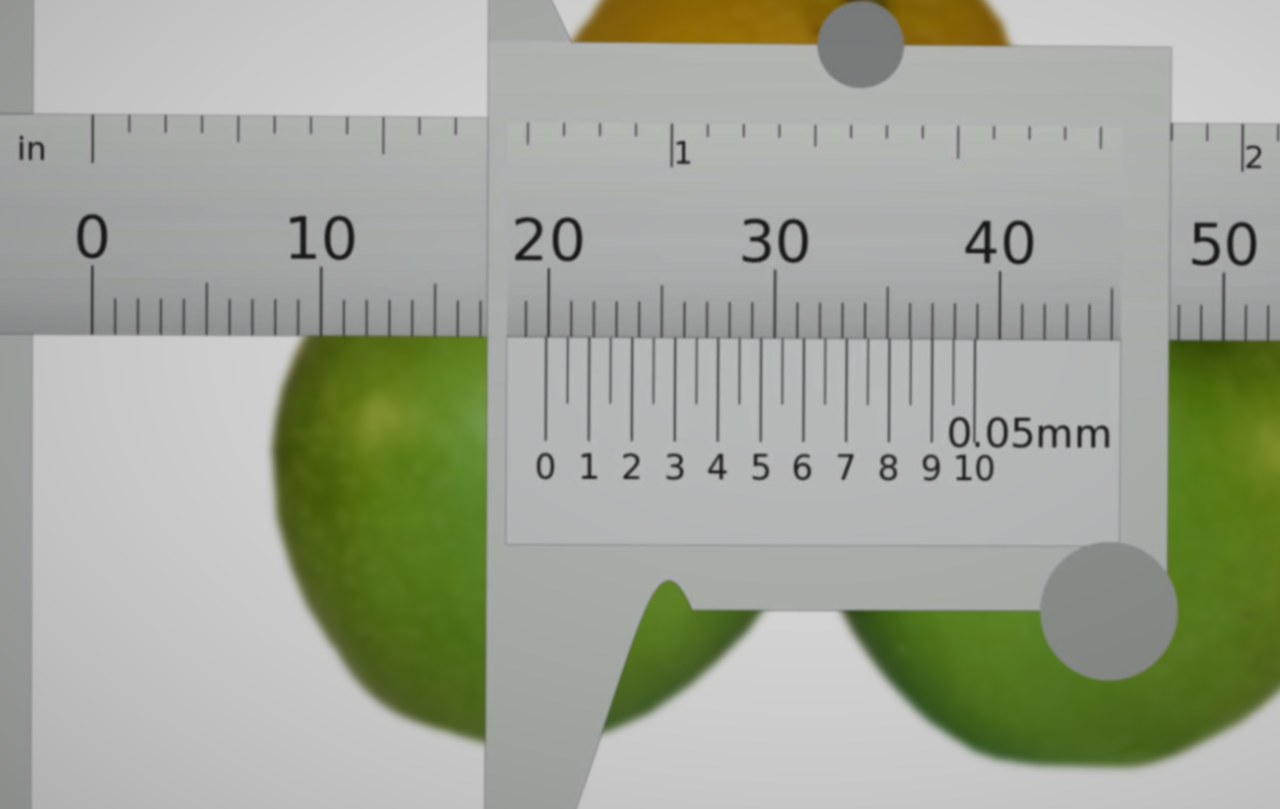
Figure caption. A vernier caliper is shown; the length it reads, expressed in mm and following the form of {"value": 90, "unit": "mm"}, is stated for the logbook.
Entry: {"value": 19.9, "unit": "mm"}
